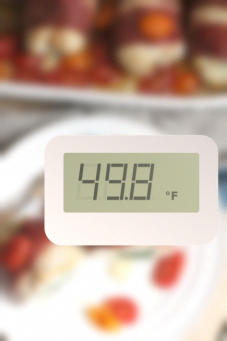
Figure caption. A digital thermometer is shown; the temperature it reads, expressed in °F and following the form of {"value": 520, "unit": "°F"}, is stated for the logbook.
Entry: {"value": 49.8, "unit": "°F"}
